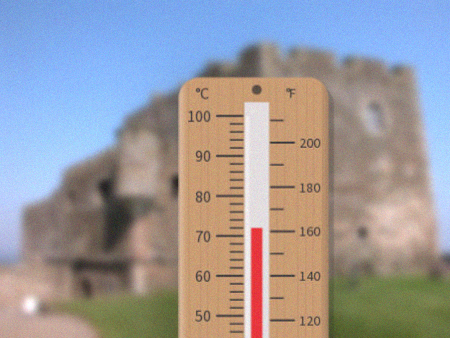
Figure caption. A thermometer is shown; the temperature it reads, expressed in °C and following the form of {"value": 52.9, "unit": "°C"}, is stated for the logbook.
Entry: {"value": 72, "unit": "°C"}
